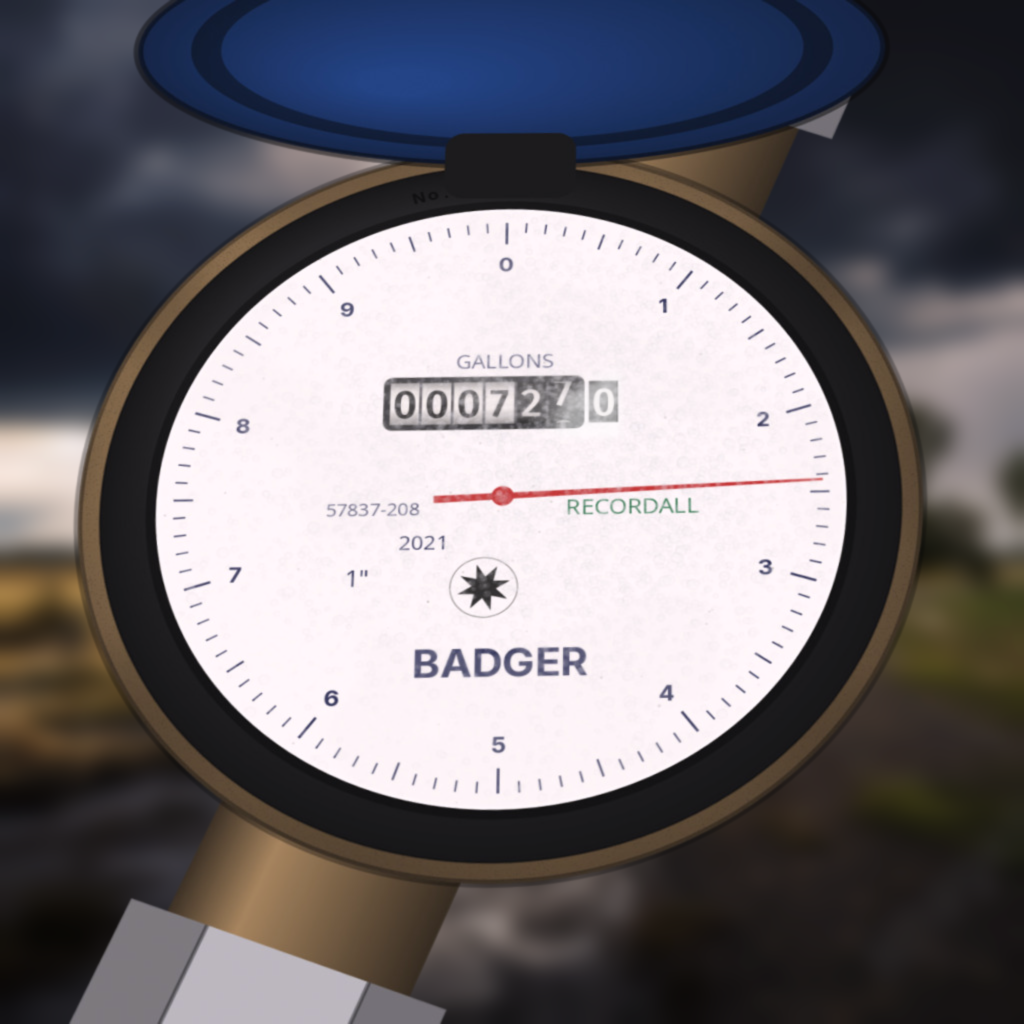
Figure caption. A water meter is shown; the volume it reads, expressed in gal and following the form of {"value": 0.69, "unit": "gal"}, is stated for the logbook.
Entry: {"value": 7272.4, "unit": "gal"}
